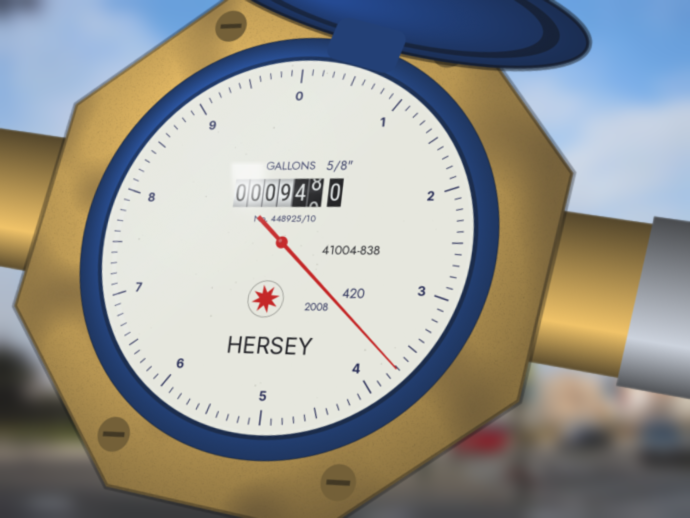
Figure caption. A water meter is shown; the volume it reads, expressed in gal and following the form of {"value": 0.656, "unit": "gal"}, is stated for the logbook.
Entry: {"value": 9483.7, "unit": "gal"}
